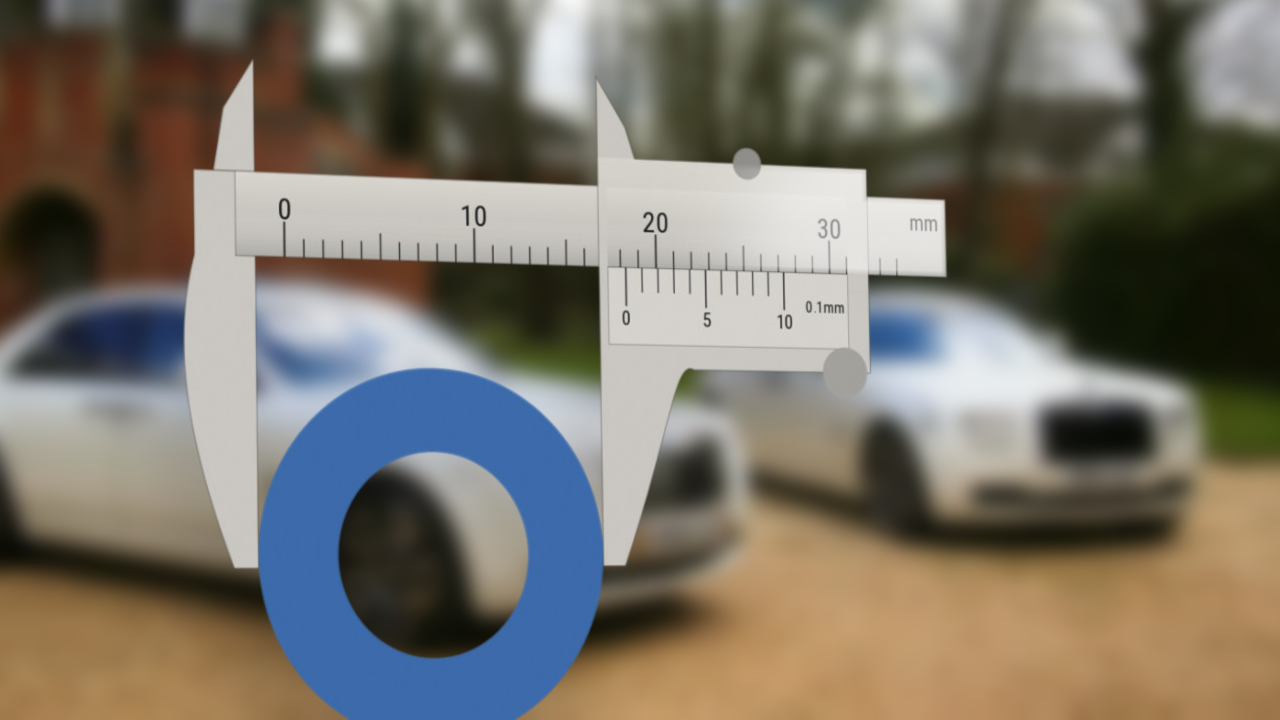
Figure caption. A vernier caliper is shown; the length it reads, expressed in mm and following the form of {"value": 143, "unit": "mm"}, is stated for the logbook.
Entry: {"value": 18.3, "unit": "mm"}
